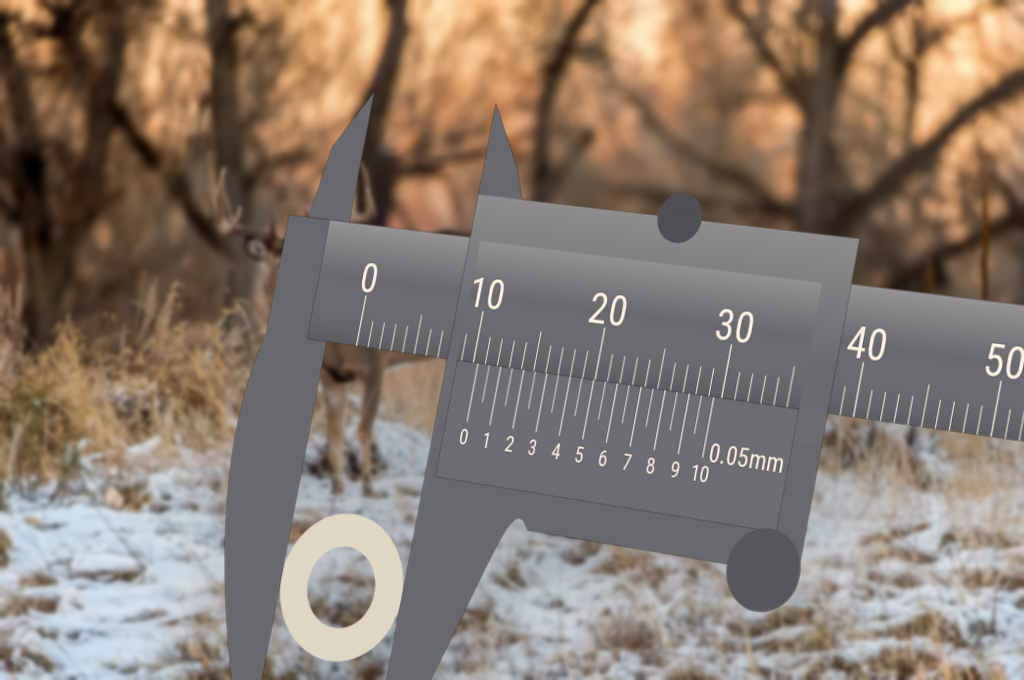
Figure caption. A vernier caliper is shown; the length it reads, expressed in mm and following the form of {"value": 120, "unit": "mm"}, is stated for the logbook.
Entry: {"value": 10.4, "unit": "mm"}
